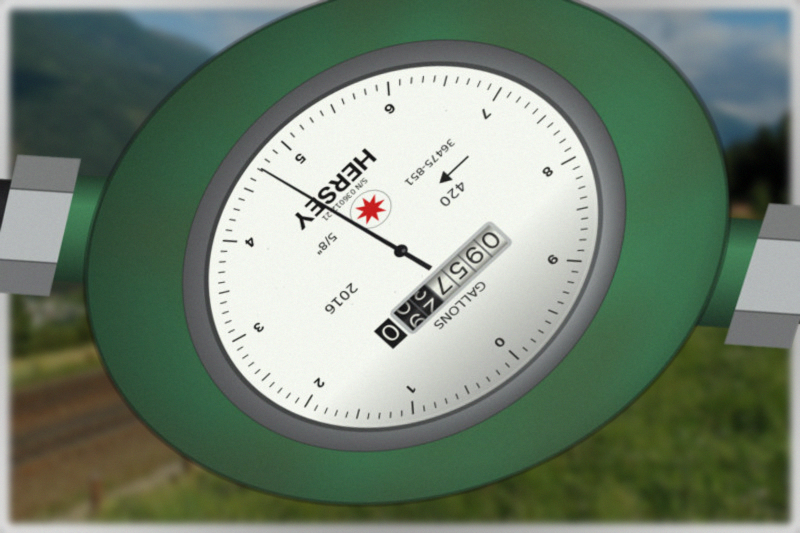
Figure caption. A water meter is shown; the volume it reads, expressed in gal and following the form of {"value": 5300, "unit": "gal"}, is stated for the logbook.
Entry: {"value": 957294.7, "unit": "gal"}
